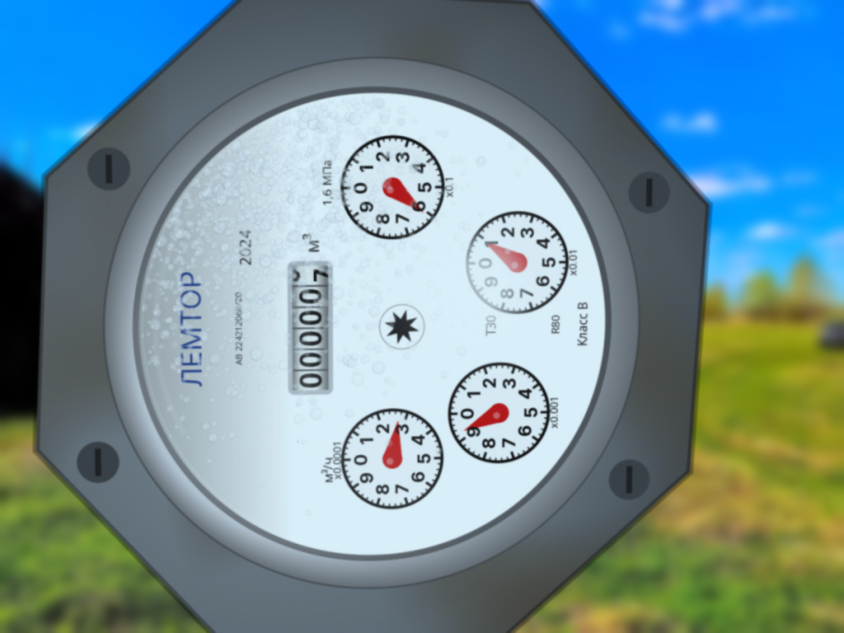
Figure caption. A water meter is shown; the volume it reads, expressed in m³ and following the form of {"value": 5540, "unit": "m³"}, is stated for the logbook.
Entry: {"value": 6.6092, "unit": "m³"}
